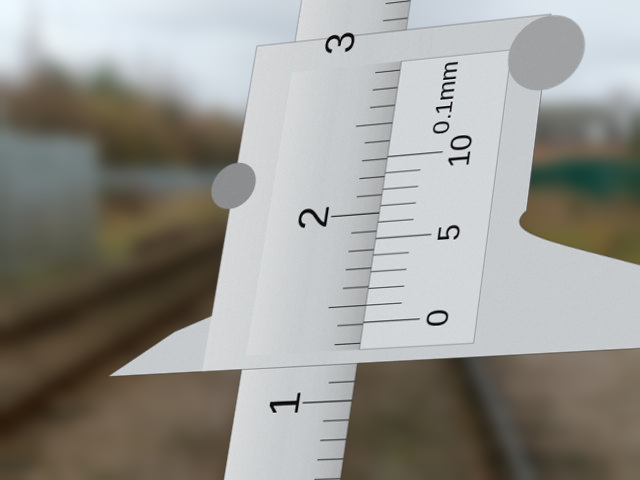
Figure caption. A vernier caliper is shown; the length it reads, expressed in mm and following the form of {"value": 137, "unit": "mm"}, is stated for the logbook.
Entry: {"value": 14.1, "unit": "mm"}
